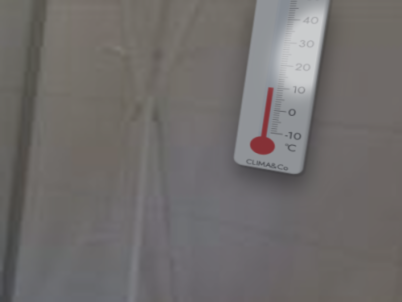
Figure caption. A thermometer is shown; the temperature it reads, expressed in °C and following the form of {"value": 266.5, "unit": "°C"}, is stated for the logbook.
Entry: {"value": 10, "unit": "°C"}
